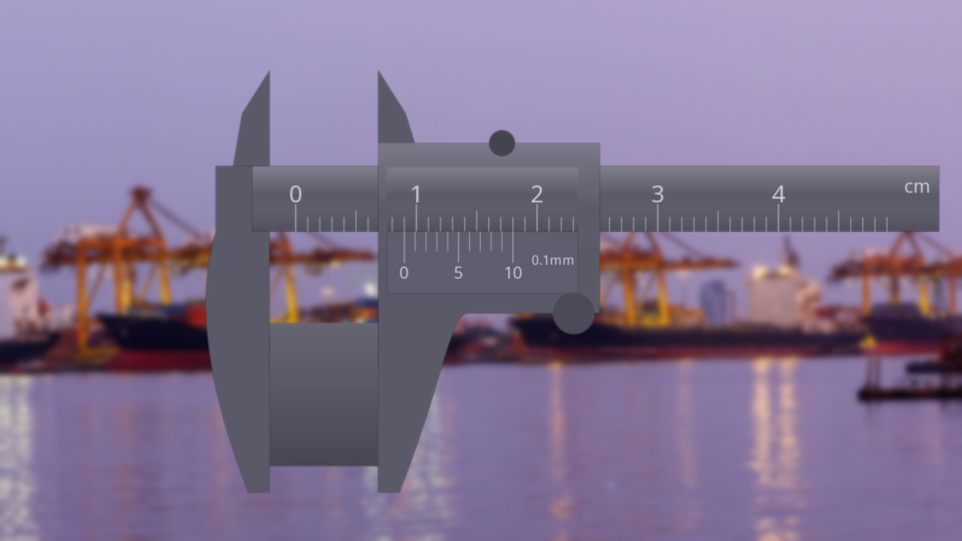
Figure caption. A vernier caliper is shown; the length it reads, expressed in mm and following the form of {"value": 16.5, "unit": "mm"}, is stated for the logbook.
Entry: {"value": 9.0, "unit": "mm"}
